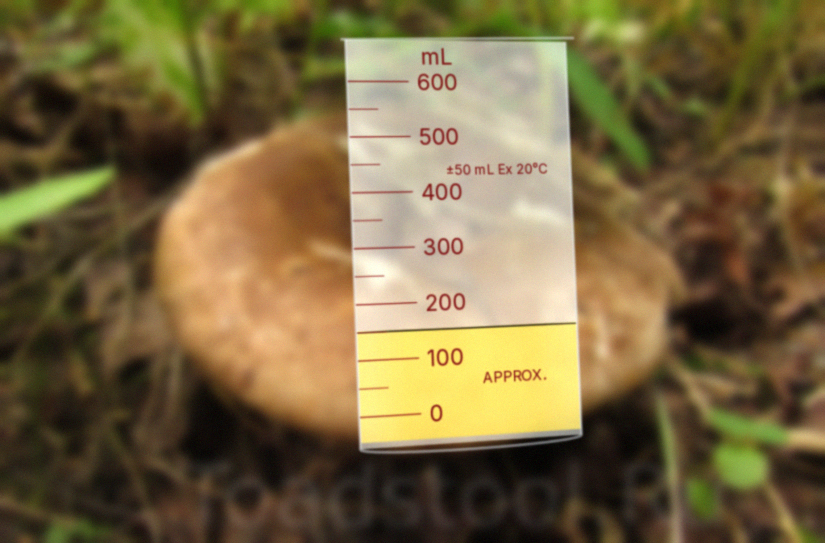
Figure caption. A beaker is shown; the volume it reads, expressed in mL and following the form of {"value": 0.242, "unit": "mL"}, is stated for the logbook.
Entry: {"value": 150, "unit": "mL"}
